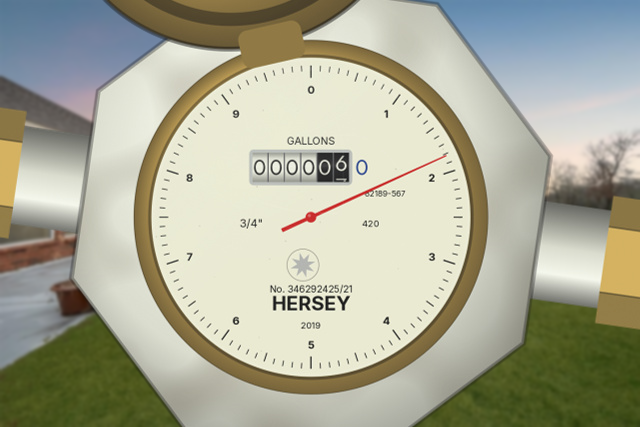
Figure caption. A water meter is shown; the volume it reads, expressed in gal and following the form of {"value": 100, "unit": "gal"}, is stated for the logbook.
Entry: {"value": 61.8, "unit": "gal"}
